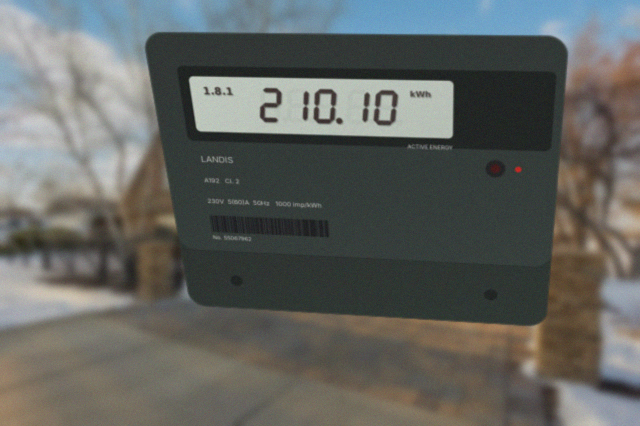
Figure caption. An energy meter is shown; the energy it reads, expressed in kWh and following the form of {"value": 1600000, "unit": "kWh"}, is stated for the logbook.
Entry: {"value": 210.10, "unit": "kWh"}
